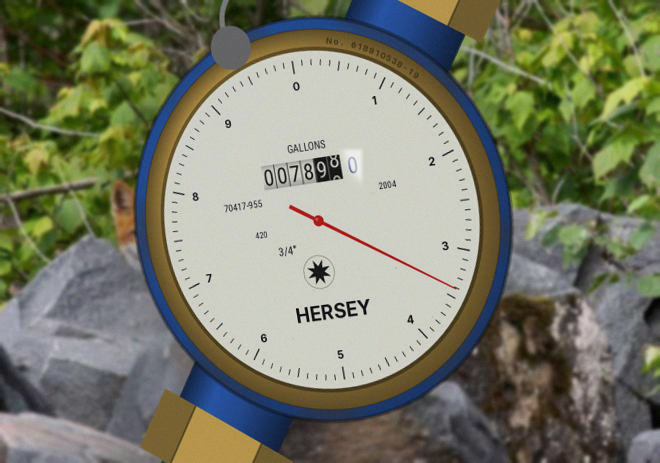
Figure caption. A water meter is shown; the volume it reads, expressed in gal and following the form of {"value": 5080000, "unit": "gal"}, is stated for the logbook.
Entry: {"value": 78983.4, "unit": "gal"}
